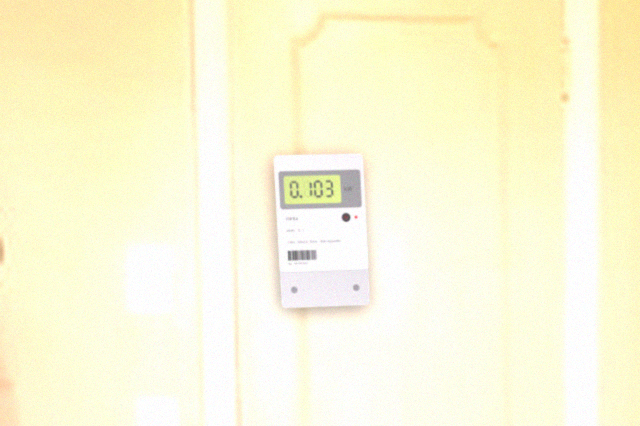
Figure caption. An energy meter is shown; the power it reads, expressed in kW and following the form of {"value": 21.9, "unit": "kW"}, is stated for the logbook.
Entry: {"value": 0.103, "unit": "kW"}
